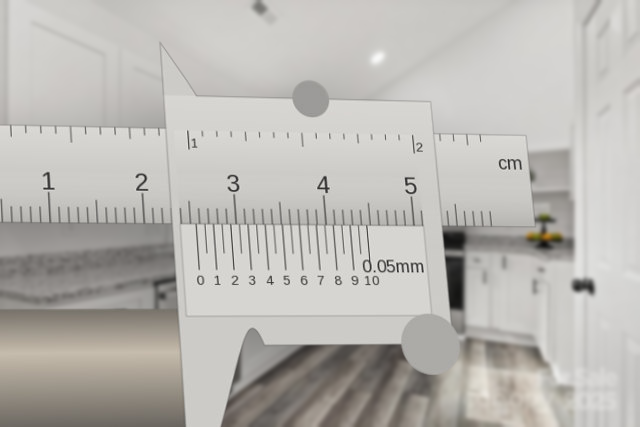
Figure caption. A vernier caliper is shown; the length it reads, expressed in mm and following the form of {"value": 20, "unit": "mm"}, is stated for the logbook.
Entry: {"value": 25.6, "unit": "mm"}
